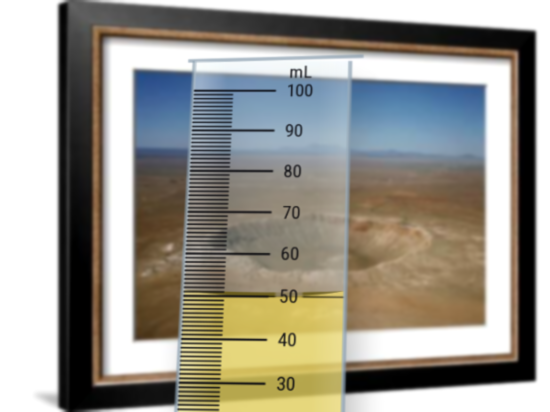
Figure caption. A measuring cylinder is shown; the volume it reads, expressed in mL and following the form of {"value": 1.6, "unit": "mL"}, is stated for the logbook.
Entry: {"value": 50, "unit": "mL"}
